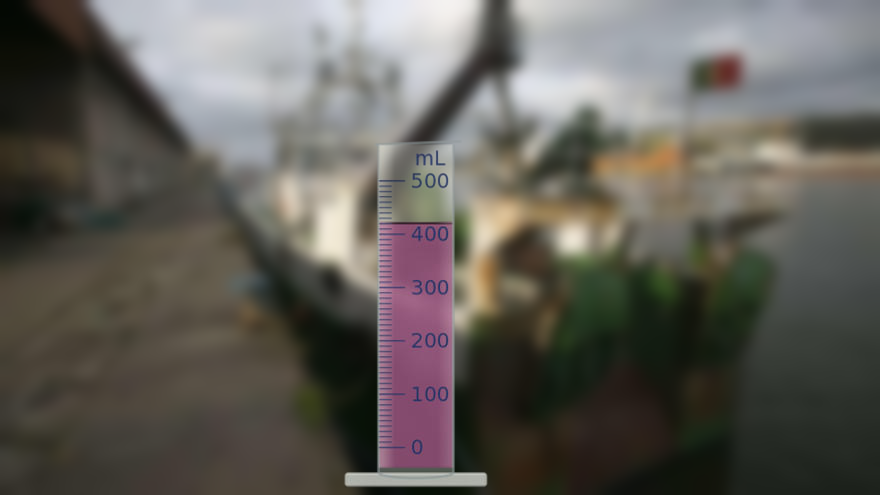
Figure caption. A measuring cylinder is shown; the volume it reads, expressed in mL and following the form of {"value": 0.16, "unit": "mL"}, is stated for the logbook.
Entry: {"value": 420, "unit": "mL"}
